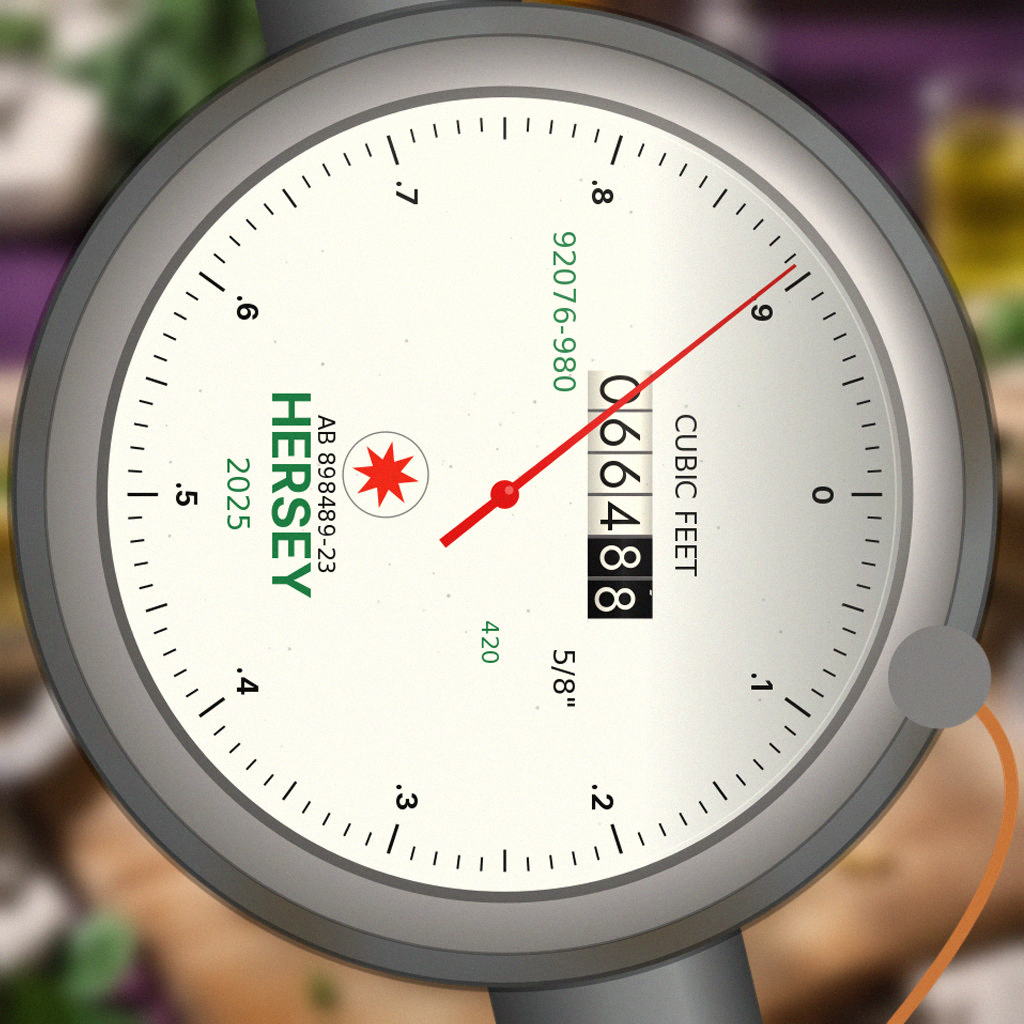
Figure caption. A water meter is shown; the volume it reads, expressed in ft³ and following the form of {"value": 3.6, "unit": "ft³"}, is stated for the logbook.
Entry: {"value": 66487.89, "unit": "ft³"}
